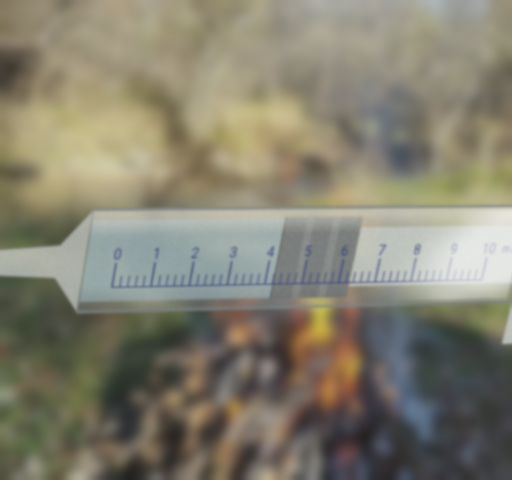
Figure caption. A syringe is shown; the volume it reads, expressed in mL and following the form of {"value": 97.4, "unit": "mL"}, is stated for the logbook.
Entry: {"value": 4.2, "unit": "mL"}
